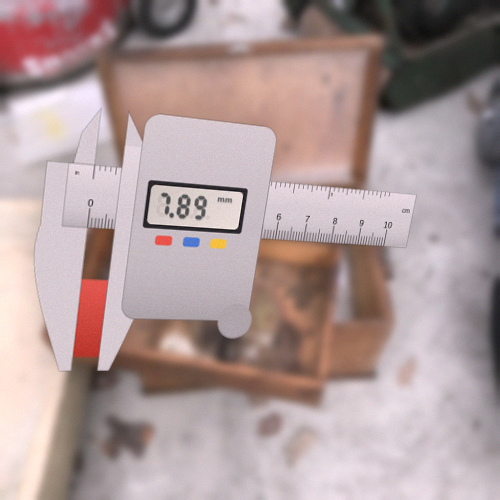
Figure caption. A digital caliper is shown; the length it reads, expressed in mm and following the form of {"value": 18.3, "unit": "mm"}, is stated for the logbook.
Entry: {"value": 7.89, "unit": "mm"}
